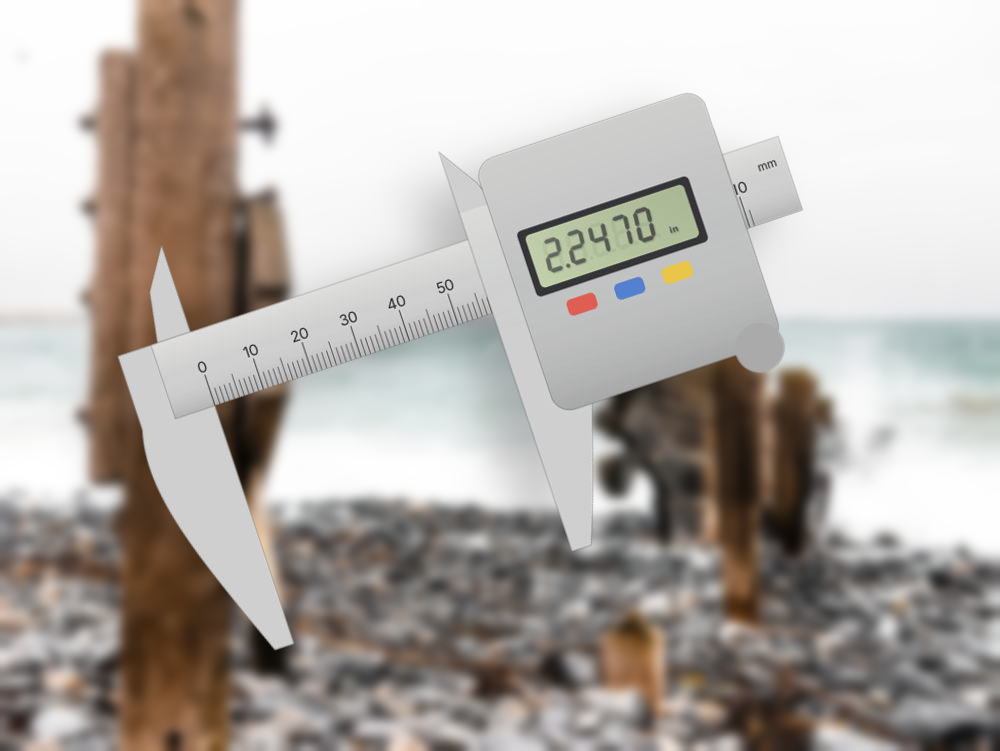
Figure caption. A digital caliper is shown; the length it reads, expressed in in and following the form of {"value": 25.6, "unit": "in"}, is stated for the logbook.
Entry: {"value": 2.2470, "unit": "in"}
